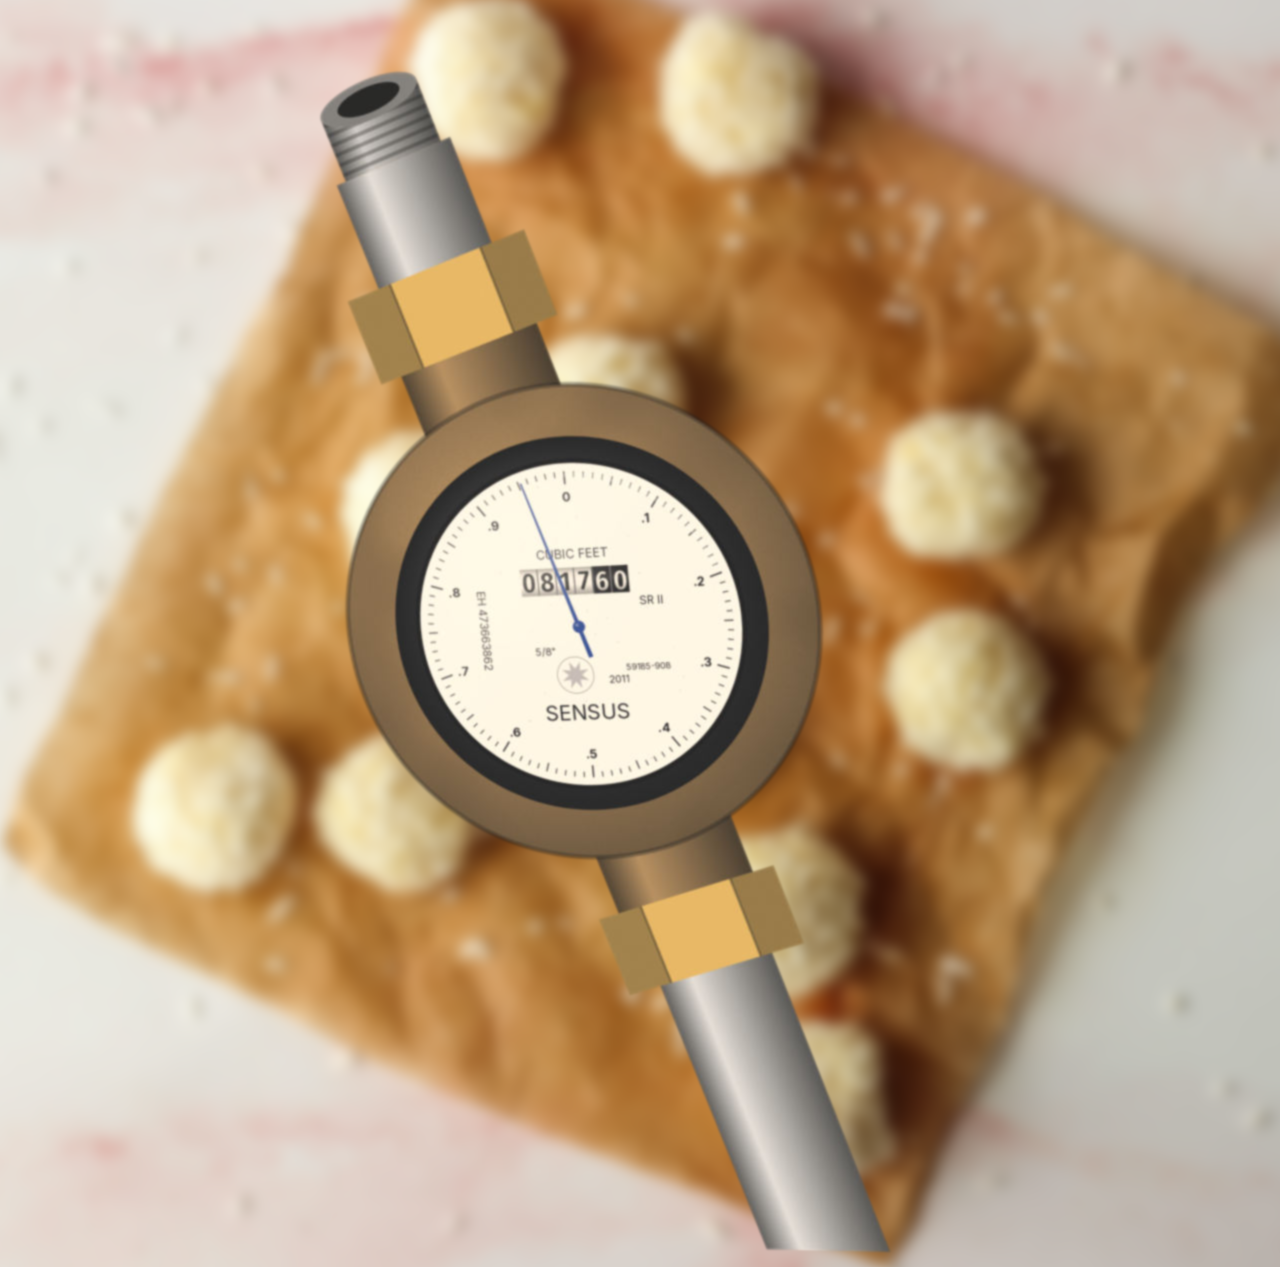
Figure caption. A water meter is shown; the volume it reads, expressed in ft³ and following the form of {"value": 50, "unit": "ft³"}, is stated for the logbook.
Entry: {"value": 81759.95, "unit": "ft³"}
